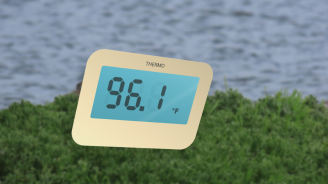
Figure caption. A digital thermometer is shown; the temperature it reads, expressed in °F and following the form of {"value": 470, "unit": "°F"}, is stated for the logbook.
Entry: {"value": 96.1, "unit": "°F"}
